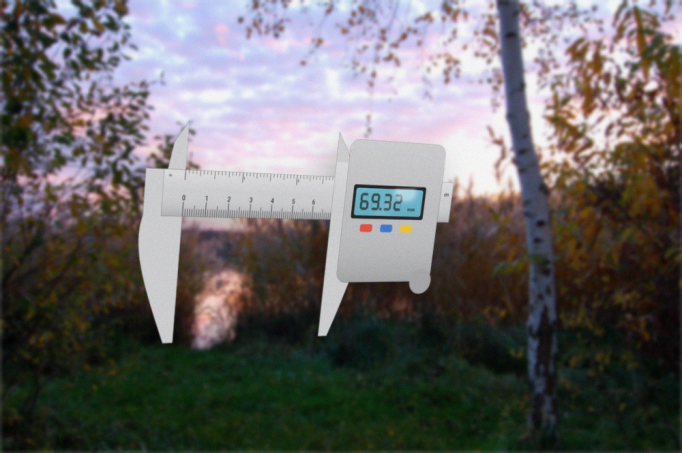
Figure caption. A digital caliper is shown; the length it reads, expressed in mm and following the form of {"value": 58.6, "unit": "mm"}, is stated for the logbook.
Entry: {"value": 69.32, "unit": "mm"}
